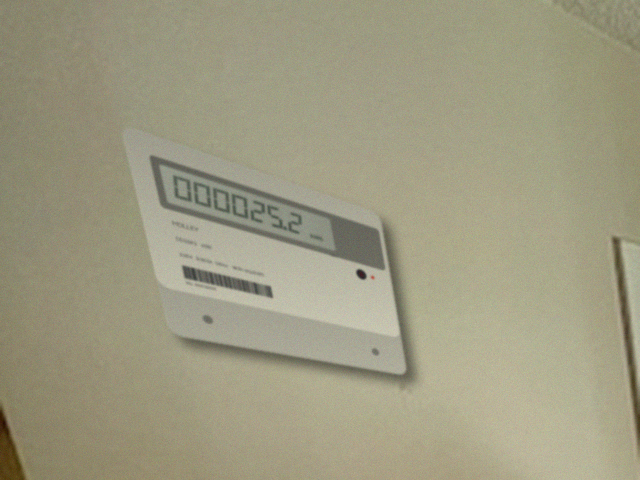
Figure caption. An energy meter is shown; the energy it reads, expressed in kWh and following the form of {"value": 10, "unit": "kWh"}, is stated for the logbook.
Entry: {"value": 25.2, "unit": "kWh"}
